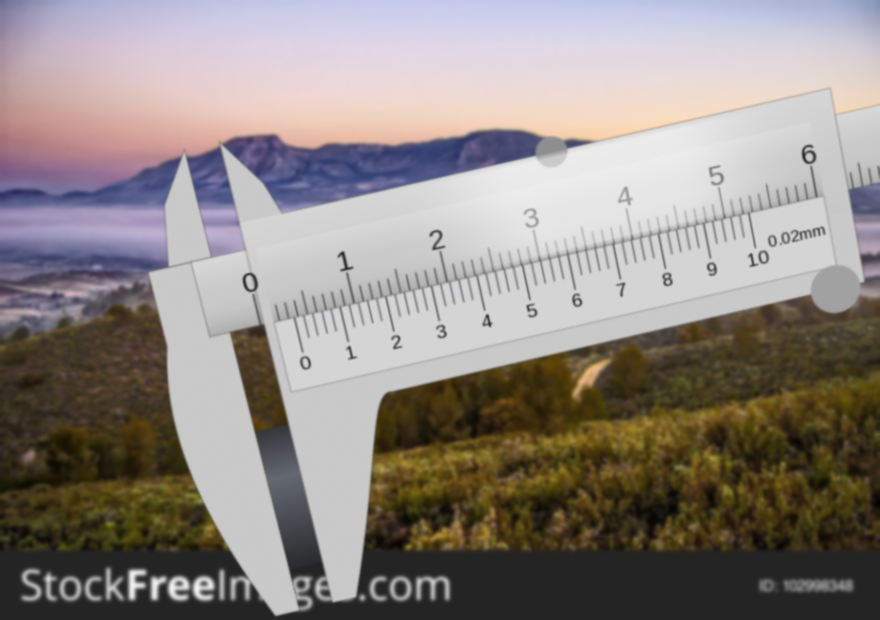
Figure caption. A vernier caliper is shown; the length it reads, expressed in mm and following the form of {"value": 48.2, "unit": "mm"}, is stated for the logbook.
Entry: {"value": 3.6, "unit": "mm"}
